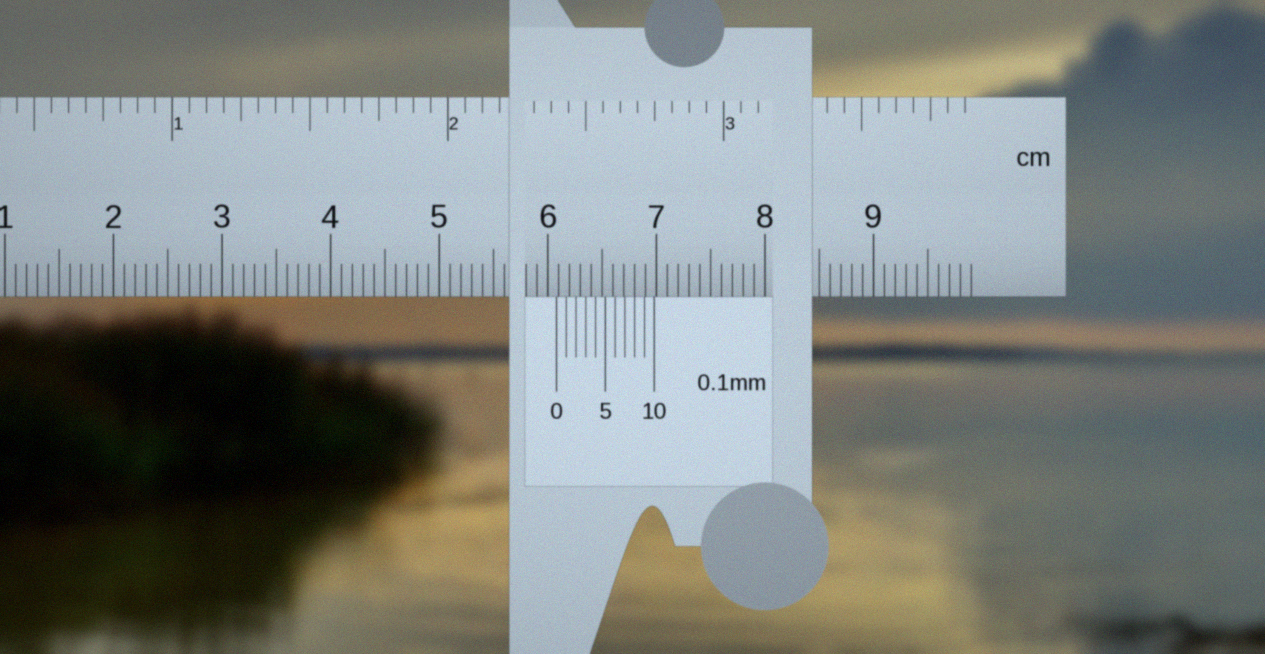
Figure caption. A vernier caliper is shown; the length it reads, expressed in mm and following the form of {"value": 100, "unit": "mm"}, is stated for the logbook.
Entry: {"value": 60.8, "unit": "mm"}
